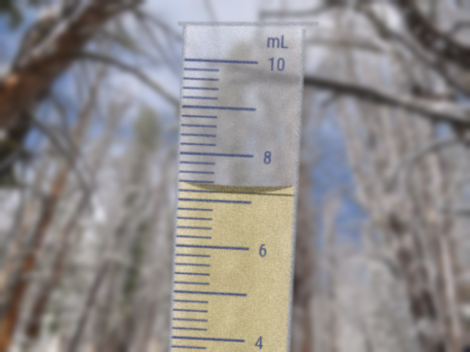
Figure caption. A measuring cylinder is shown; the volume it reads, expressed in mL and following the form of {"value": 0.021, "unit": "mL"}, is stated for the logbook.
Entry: {"value": 7.2, "unit": "mL"}
